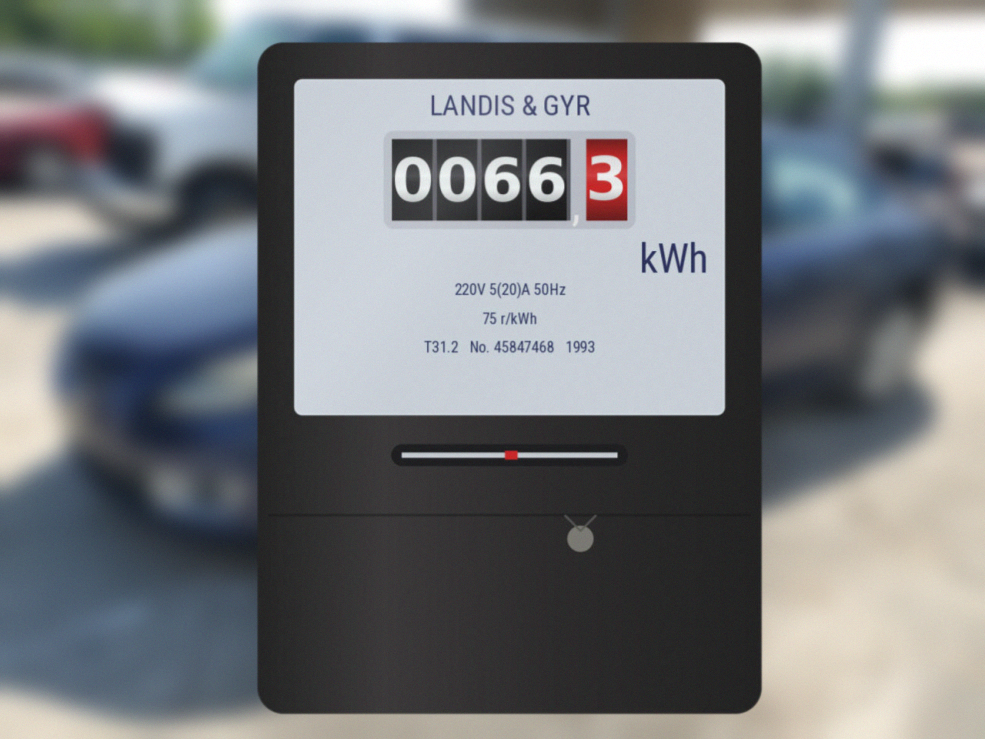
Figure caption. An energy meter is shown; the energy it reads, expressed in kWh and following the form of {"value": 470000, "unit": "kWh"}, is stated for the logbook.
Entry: {"value": 66.3, "unit": "kWh"}
